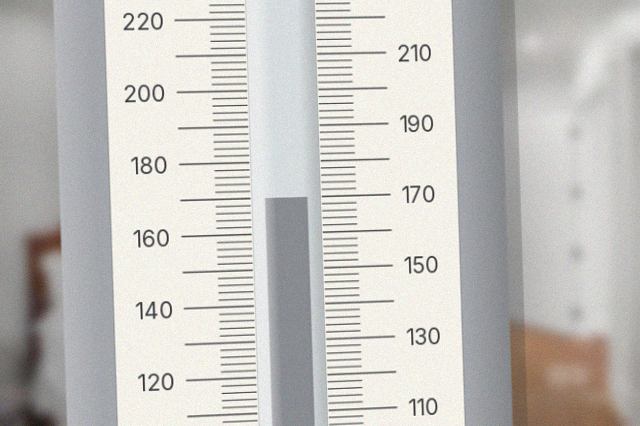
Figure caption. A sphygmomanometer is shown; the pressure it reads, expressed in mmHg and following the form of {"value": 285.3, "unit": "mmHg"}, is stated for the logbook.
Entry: {"value": 170, "unit": "mmHg"}
